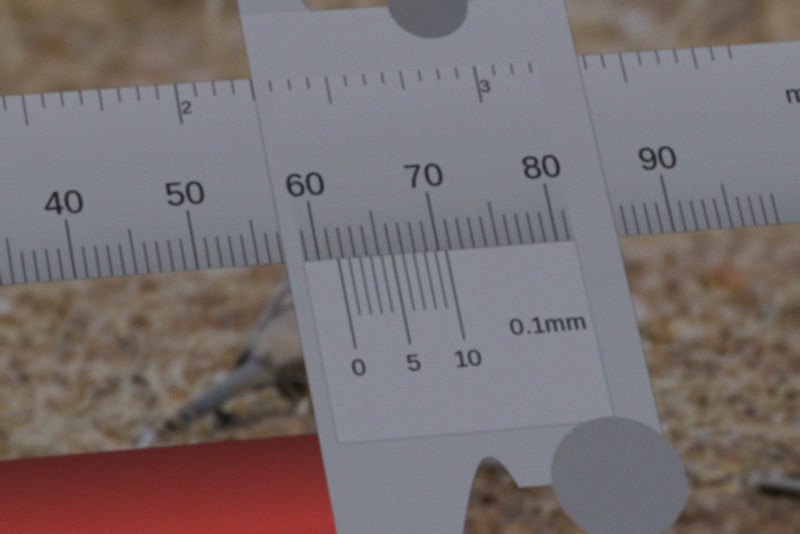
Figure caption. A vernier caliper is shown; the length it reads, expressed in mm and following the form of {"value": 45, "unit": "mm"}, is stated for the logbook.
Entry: {"value": 61.6, "unit": "mm"}
